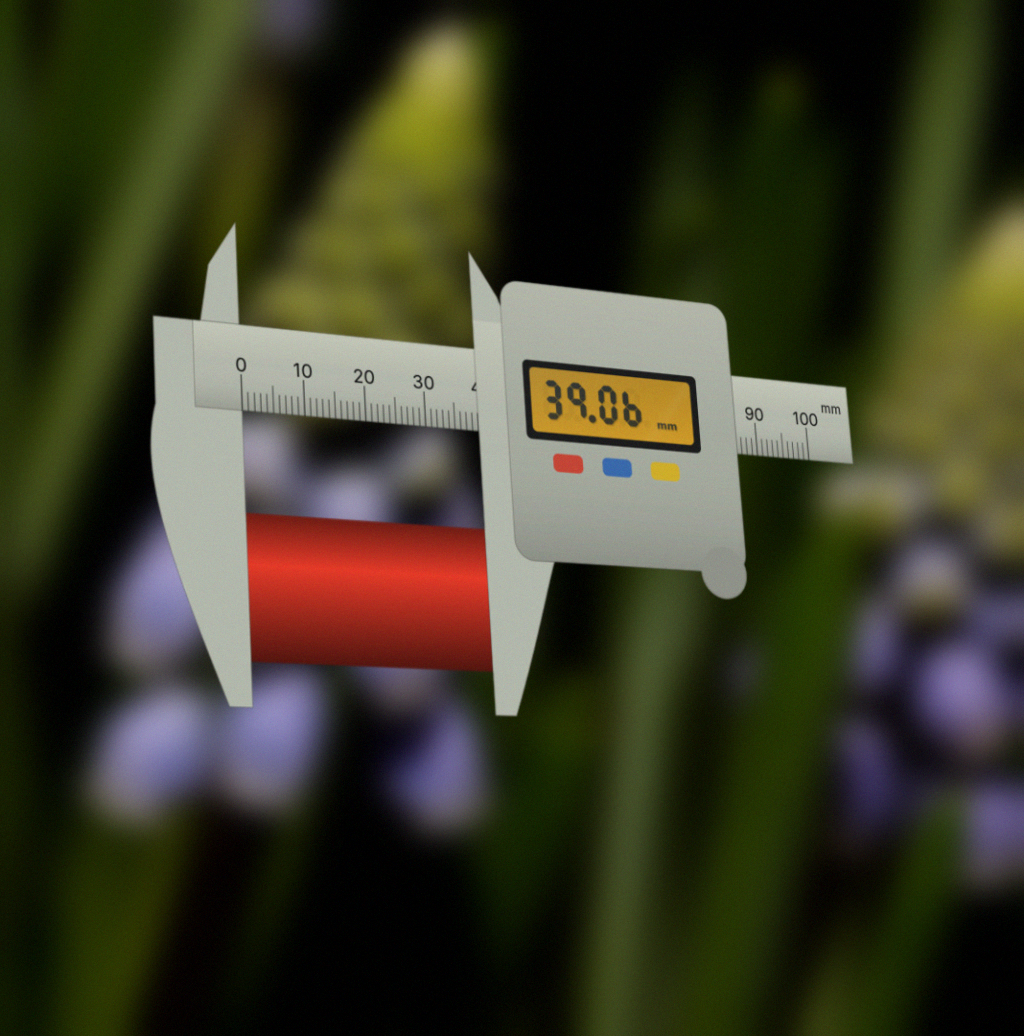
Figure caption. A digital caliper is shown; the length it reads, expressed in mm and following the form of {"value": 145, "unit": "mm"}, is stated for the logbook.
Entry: {"value": 39.06, "unit": "mm"}
